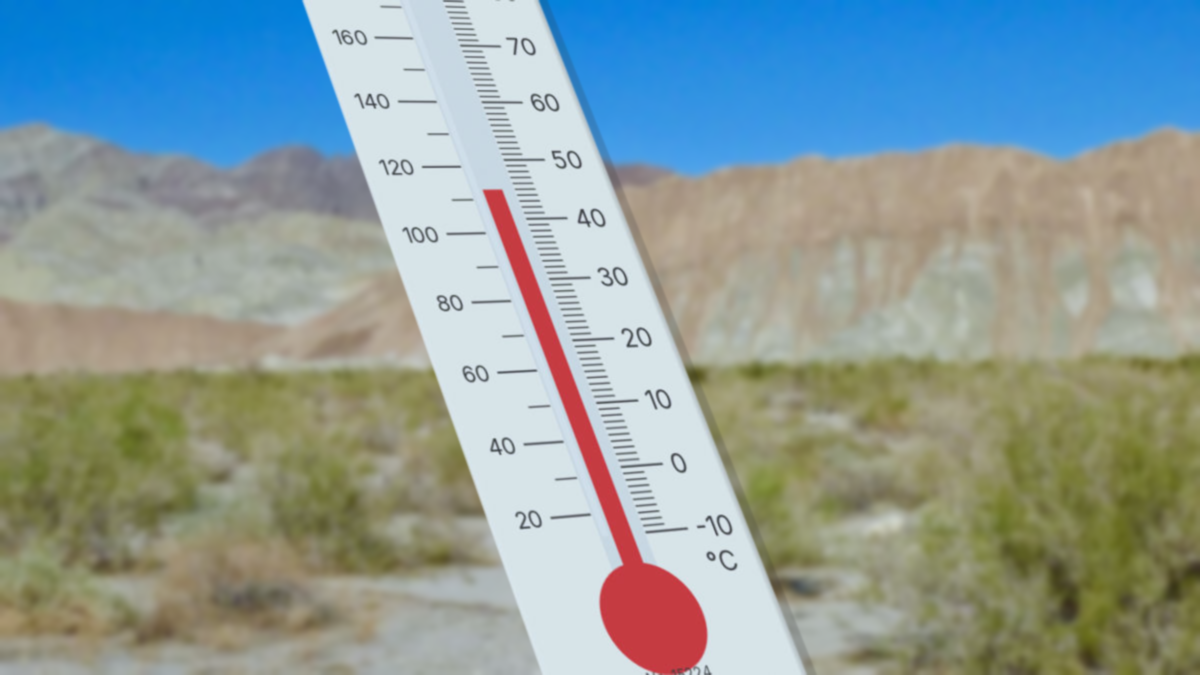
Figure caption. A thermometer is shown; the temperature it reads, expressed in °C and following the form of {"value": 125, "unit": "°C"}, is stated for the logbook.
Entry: {"value": 45, "unit": "°C"}
